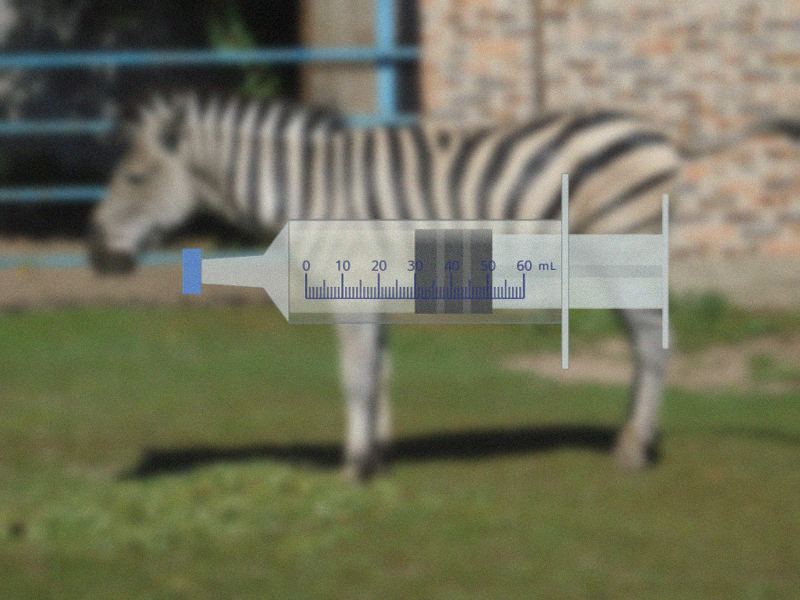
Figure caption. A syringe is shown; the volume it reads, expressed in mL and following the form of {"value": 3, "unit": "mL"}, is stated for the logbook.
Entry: {"value": 30, "unit": "mL"}
